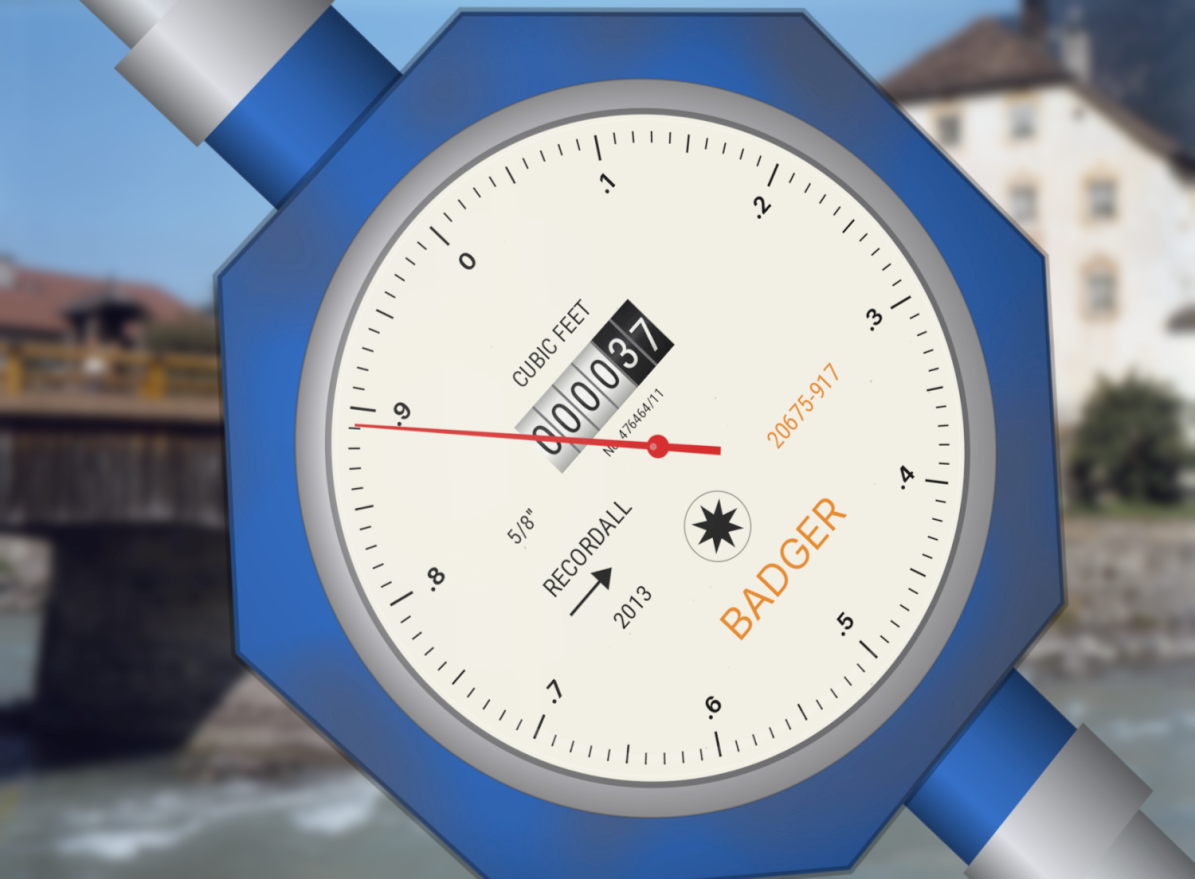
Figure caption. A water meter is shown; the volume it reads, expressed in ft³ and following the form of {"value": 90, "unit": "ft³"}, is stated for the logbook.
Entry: {"value": 36.89, "unit": "ft³"}
